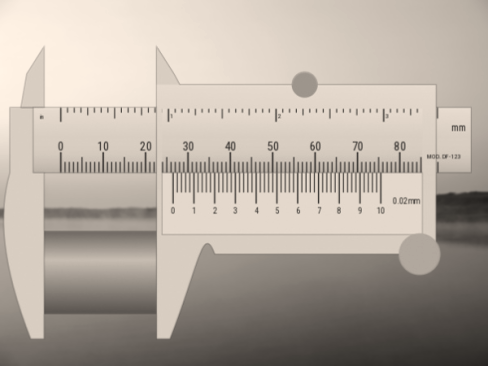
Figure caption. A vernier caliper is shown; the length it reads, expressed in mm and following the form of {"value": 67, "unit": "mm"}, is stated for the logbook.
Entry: {"value": 26.5, "unit": "mm"}
